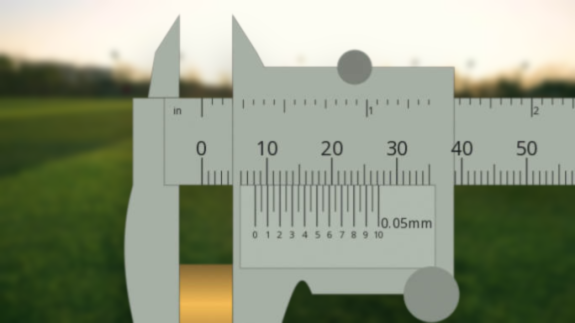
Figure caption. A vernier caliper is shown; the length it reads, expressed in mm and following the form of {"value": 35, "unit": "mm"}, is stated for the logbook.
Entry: {"value": 8.2, "unit": "mm"}
